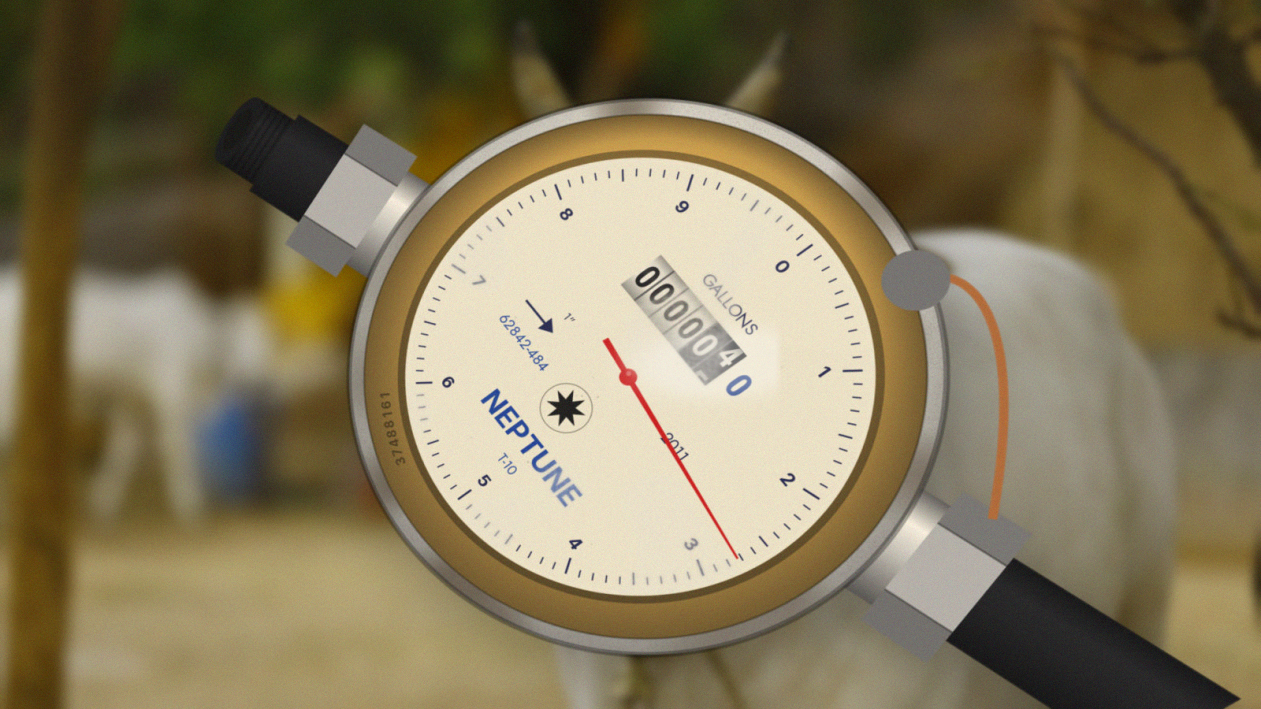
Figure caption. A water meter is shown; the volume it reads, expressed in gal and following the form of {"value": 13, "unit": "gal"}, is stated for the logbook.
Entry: {"value": 42.7, "unit": "gal"}
